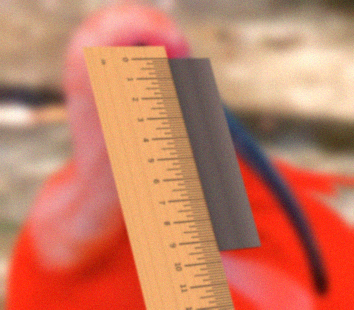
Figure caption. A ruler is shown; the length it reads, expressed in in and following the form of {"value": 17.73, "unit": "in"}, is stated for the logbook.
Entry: {"value": 9.5, "unit": "in"}
